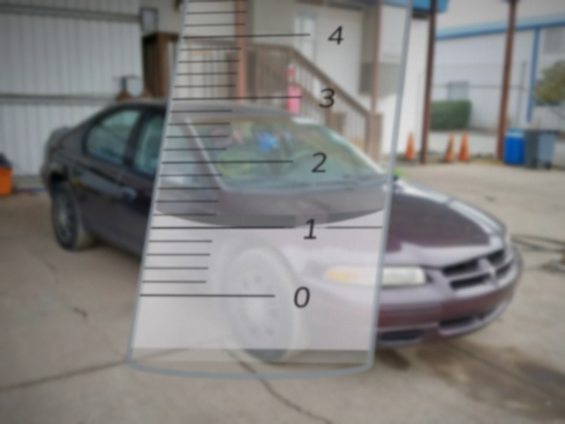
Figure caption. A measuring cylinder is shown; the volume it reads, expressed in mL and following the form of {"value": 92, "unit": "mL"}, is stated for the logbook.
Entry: {"value": 1, "unit": "mL"}
